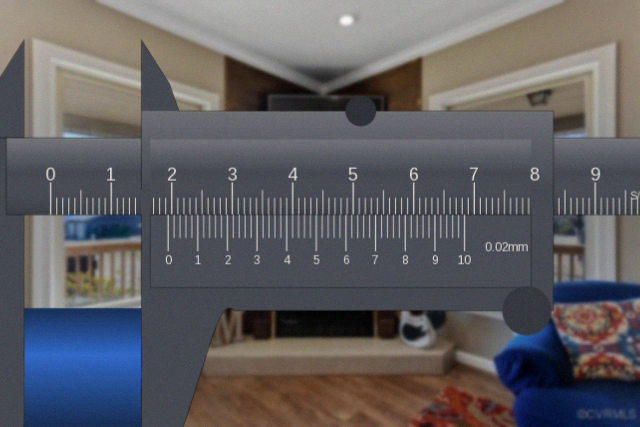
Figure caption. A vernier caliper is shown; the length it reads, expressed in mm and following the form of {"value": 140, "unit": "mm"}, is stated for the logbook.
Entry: {"value": 19.4, "unit": "mm"}
